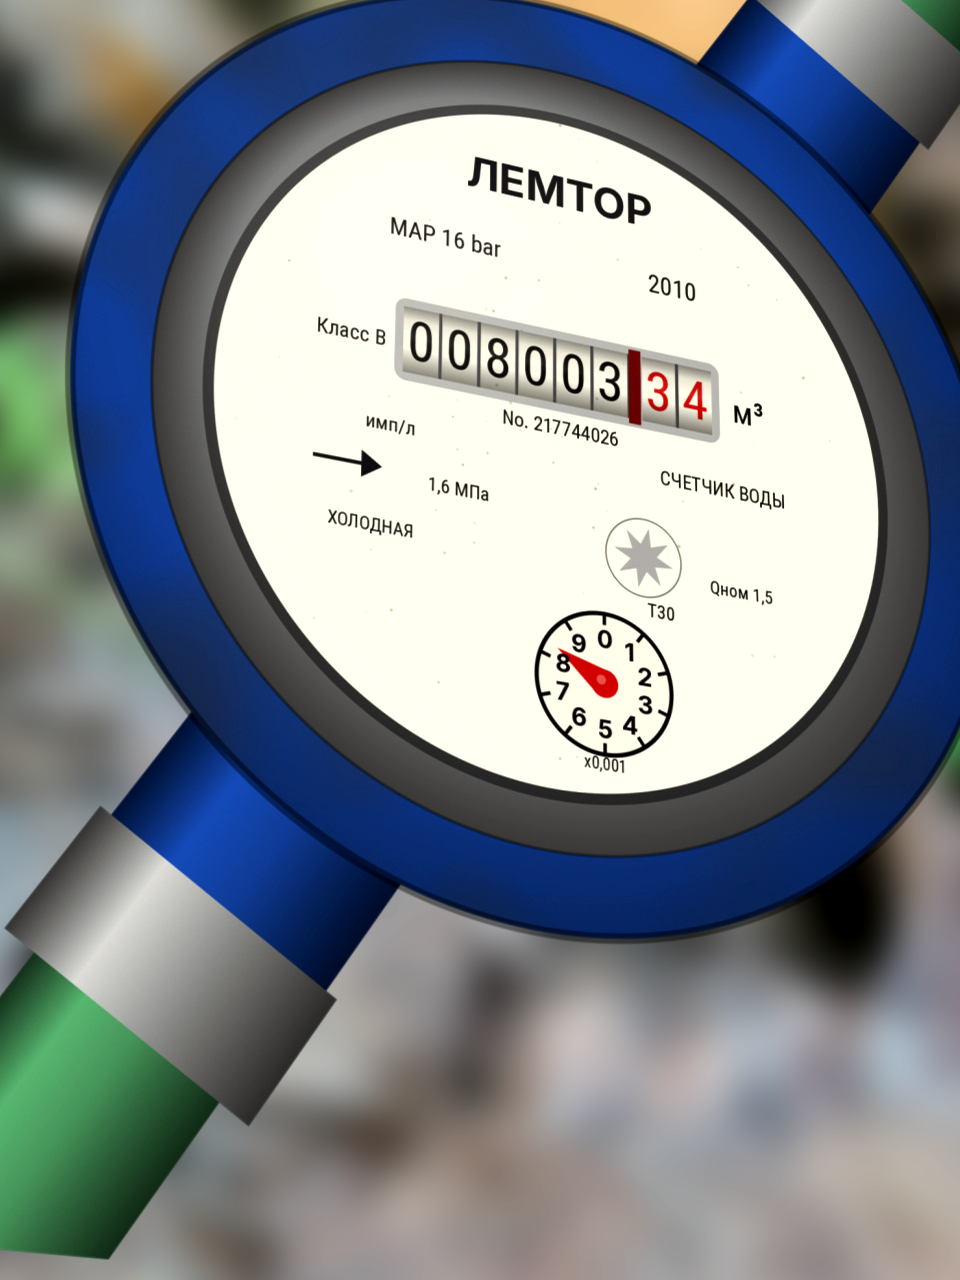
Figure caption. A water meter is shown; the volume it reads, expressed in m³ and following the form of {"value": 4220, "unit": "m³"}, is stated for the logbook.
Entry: {"value": 8003.348, "unit": "m³"}
